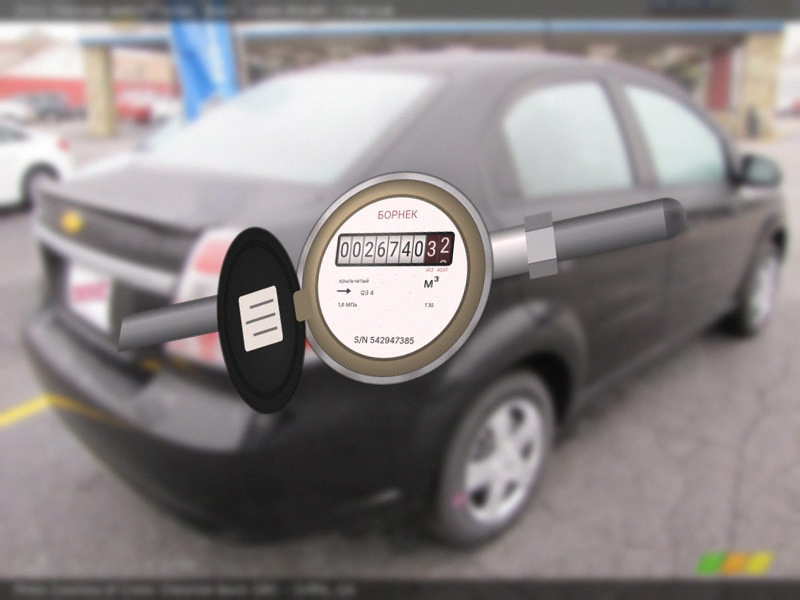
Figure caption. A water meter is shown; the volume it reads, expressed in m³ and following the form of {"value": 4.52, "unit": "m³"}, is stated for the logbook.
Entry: {"value": 26740.32, "unit": "m³"}
